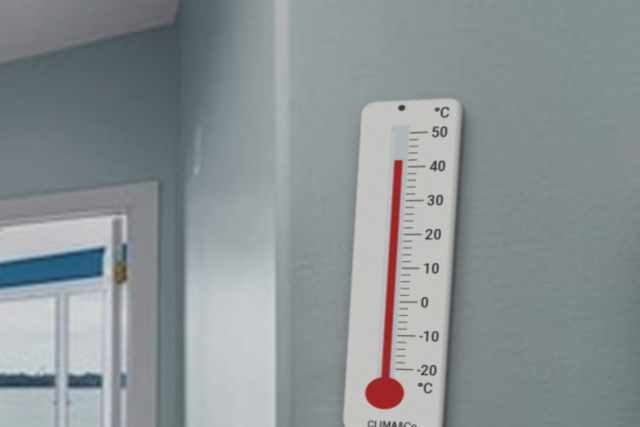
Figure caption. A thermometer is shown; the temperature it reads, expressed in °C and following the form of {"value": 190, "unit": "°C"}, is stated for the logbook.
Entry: {"value": 42, "unit": "°C"}
